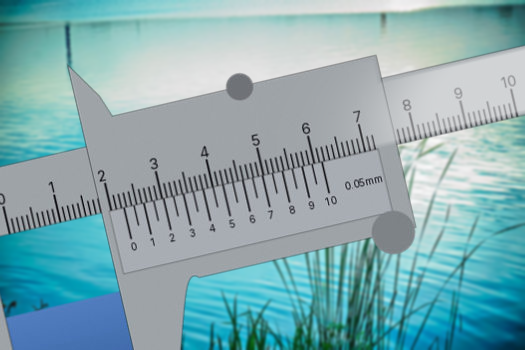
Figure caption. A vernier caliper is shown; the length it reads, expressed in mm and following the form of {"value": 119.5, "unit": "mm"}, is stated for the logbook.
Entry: {"value": 22.5, "unit": "mm"}
